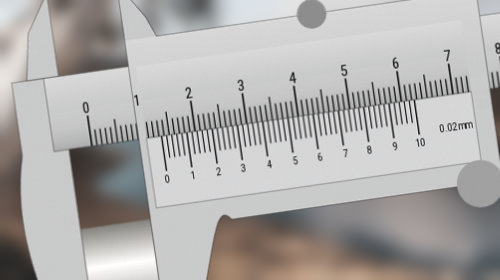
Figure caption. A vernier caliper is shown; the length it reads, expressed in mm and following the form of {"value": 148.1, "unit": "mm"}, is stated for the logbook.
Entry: {"value": 13.5, "unit": "mm"}
